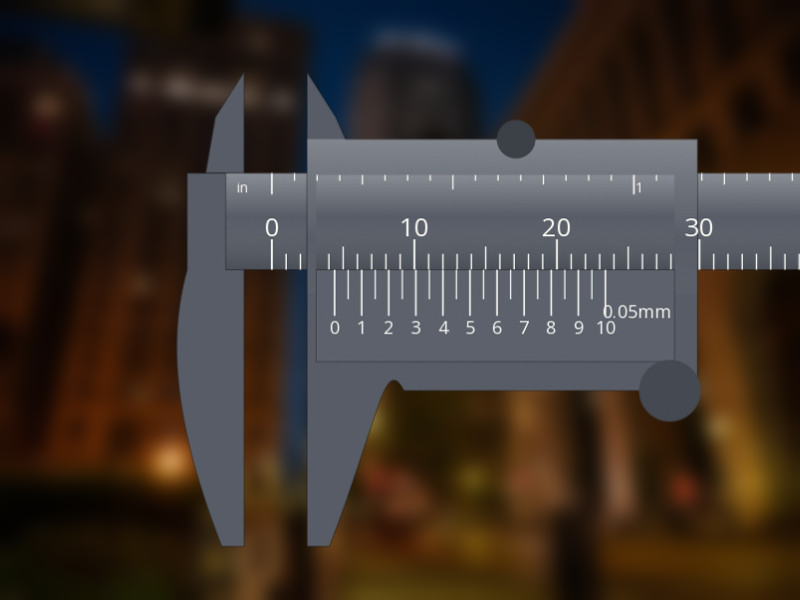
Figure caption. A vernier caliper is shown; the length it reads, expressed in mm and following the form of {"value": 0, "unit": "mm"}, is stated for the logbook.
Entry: {"value": 4.4, "unit": "mm"}
